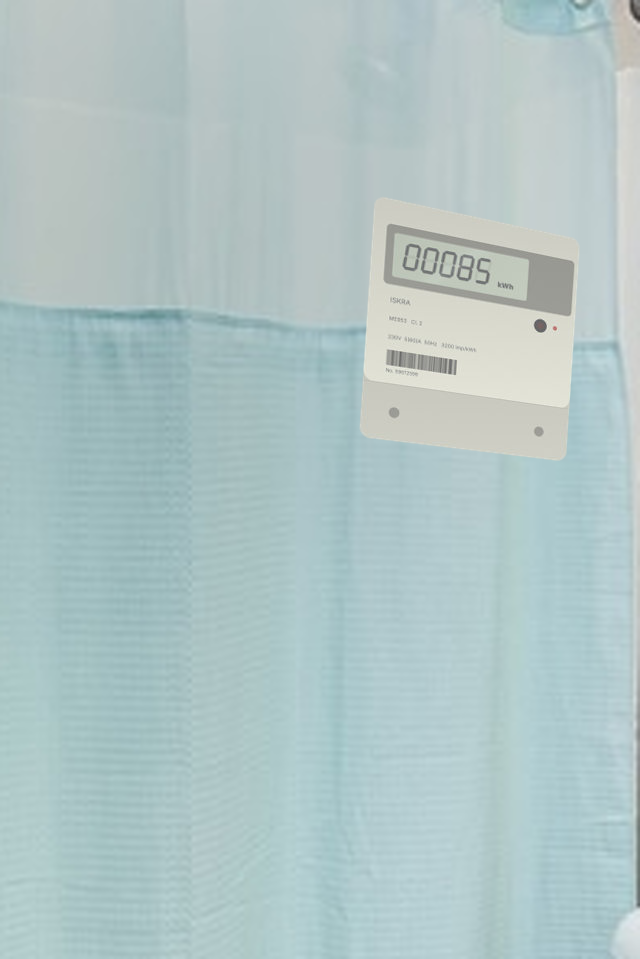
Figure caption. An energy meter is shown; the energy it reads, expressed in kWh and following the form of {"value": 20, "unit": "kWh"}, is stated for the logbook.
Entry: {"value": 85, "unit": "kWh"}
